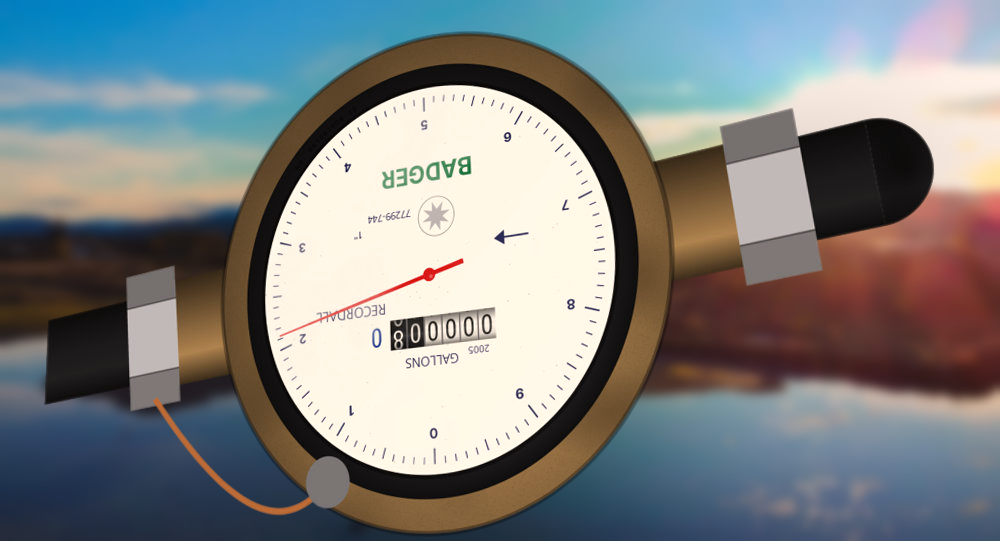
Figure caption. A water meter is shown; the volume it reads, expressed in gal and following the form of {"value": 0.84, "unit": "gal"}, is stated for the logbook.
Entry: {"value": 82.1, "unit": "gal"}
